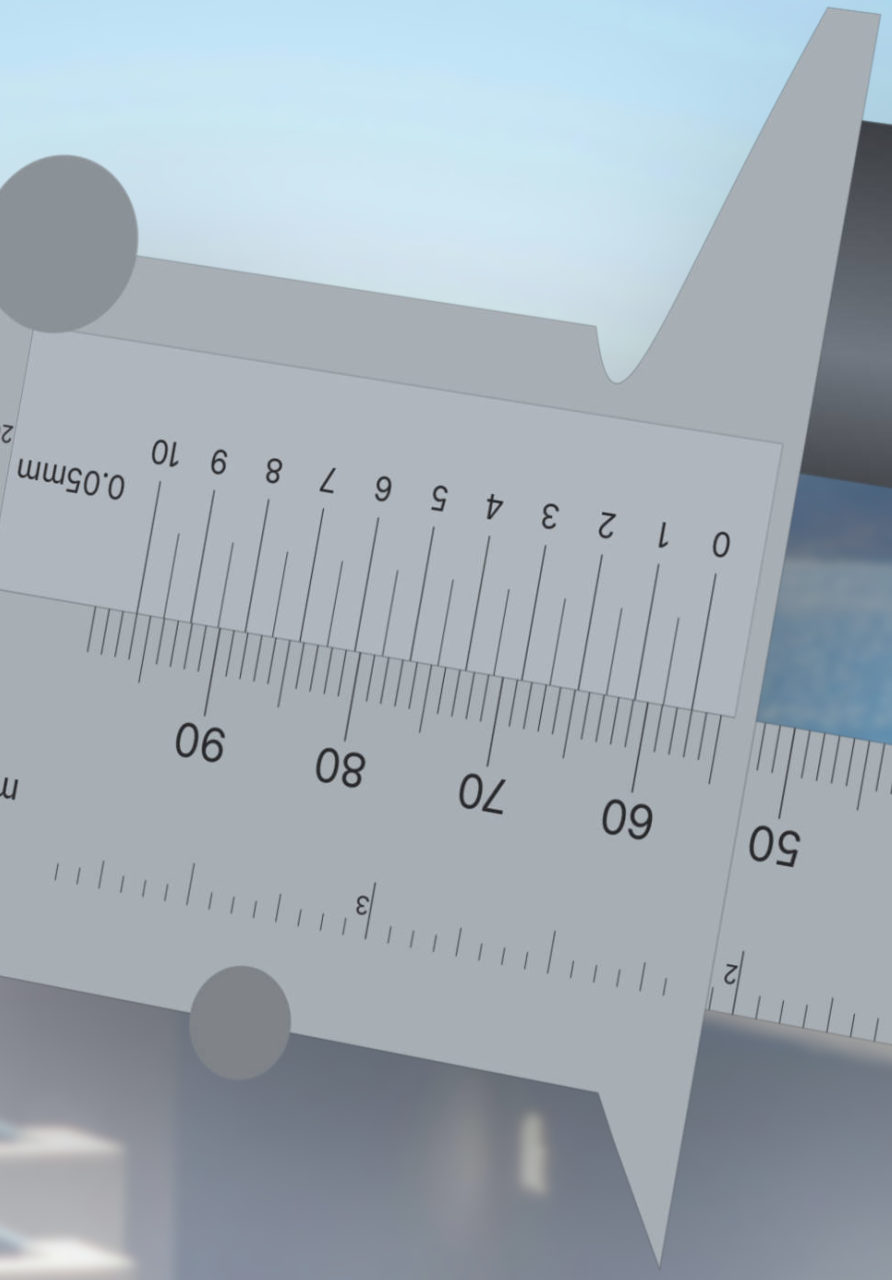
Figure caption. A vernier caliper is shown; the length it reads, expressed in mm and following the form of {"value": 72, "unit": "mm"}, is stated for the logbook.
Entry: {"value": 57.0, "unit": "mm"}
